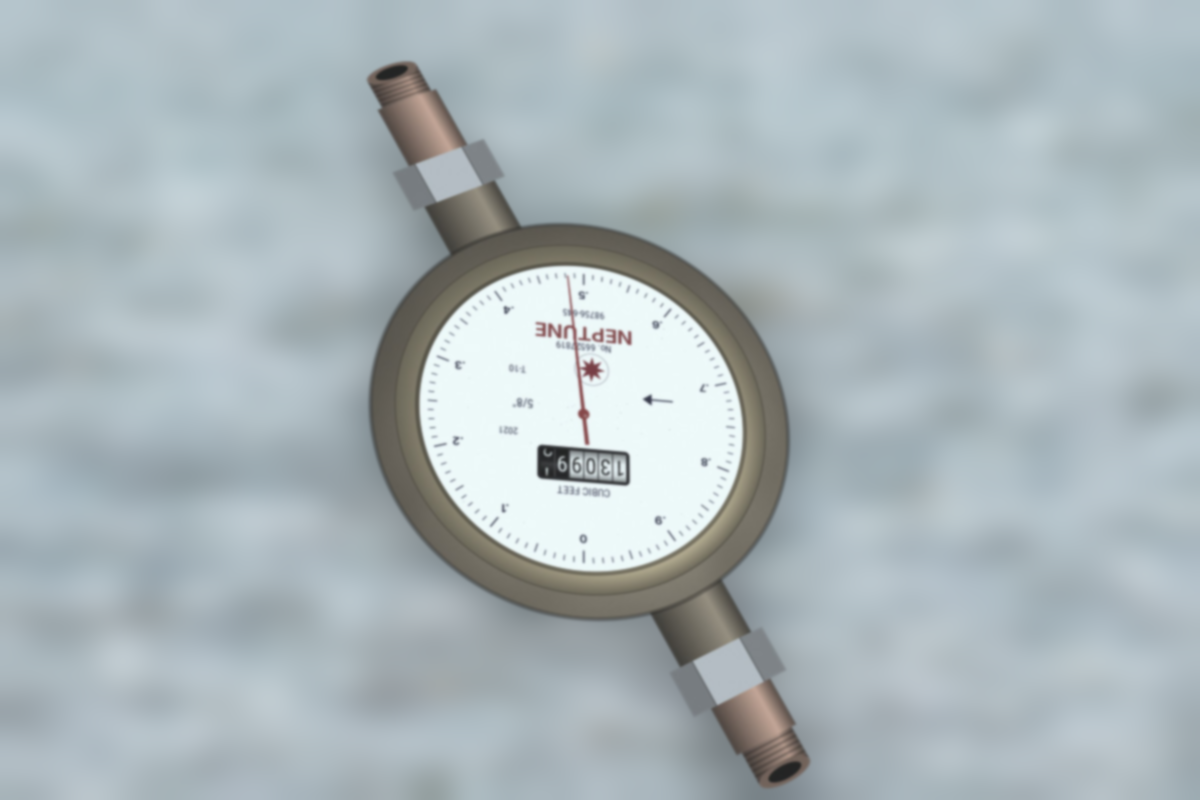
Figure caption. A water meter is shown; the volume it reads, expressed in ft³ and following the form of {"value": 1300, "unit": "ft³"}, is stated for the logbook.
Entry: {"value": 130991.48, "unit": "ft³"}
